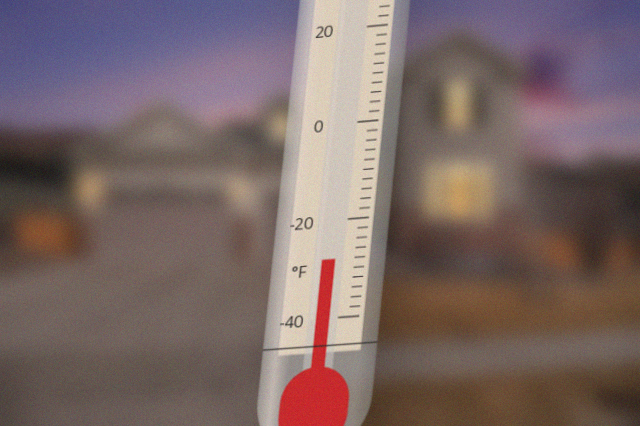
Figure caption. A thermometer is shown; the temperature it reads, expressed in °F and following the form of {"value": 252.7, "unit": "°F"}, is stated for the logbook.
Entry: {"value": -28, "unit": "°F"}
